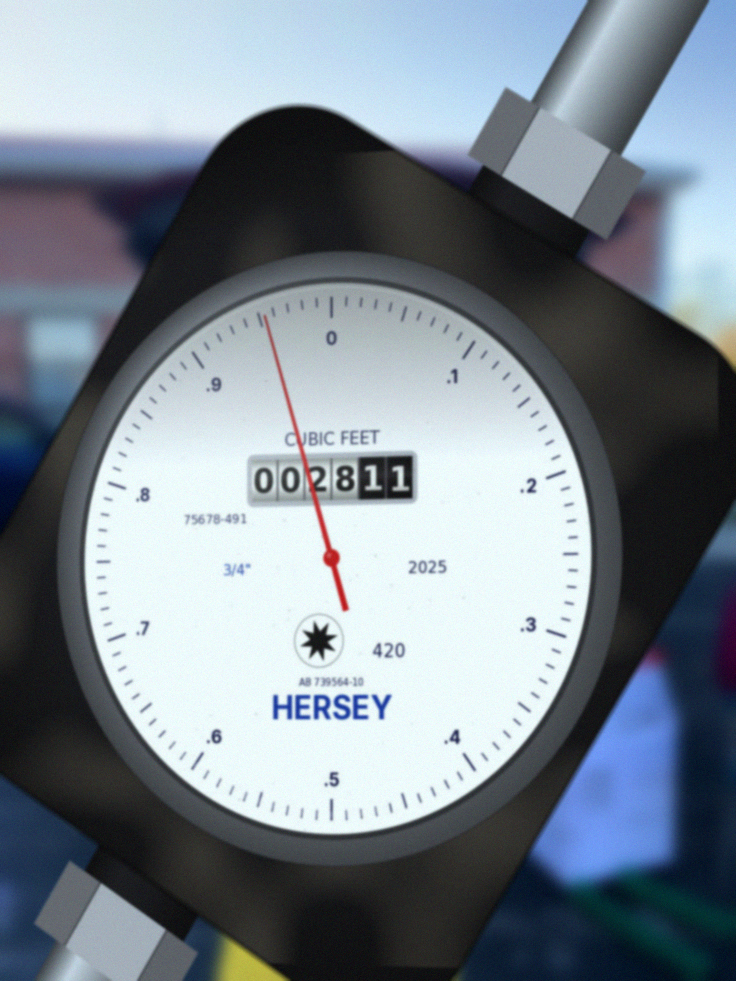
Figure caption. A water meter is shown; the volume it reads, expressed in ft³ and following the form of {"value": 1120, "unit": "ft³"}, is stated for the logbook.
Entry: {"value": 2810.95, "unit": "ft³"}
